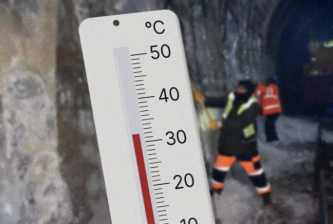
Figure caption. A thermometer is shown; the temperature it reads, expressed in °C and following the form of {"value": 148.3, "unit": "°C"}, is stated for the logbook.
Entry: {"value": 32, "unit": "°C"}
